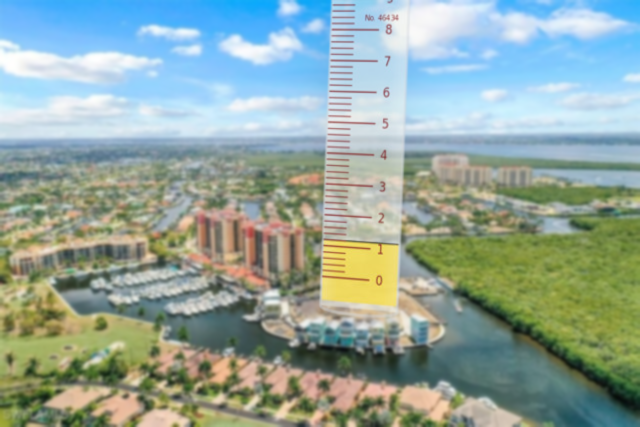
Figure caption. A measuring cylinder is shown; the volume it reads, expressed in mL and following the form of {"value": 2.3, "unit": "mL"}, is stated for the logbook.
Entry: {"value": 1.2, "unit": "mL"}
